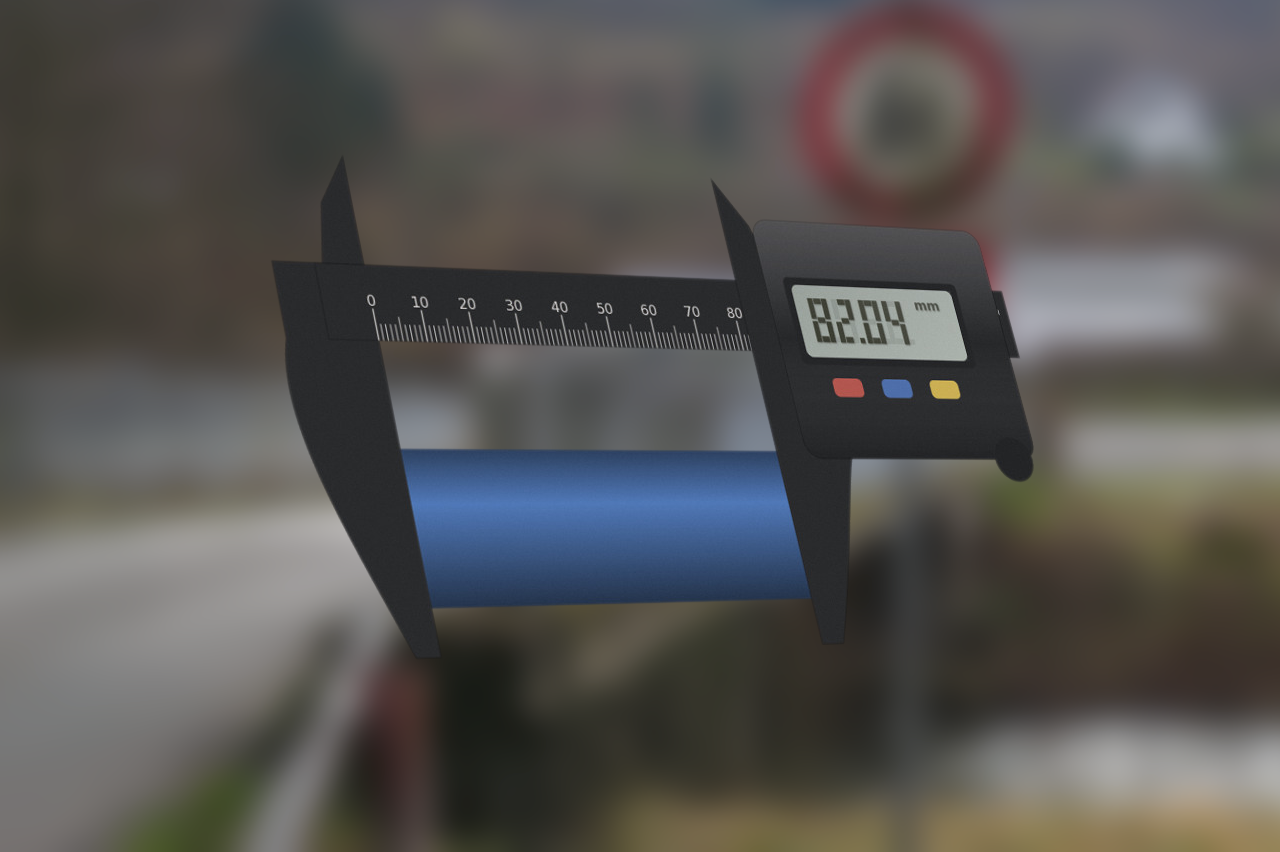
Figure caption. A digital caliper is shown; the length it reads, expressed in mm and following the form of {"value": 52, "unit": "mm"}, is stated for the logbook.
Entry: {"value": 82.04, "unit": "mm"}
